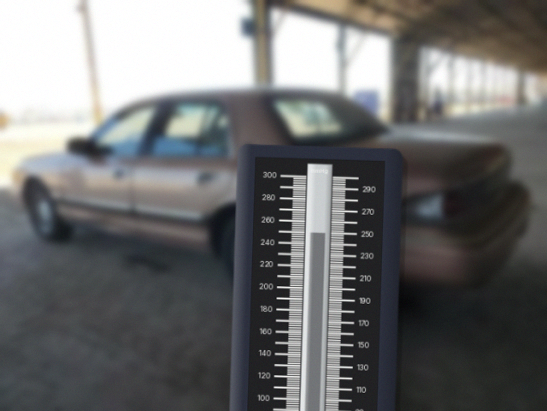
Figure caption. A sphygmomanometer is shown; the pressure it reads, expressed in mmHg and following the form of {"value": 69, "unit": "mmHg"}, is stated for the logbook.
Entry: {"value": 250, "unit": "mmHg"}
